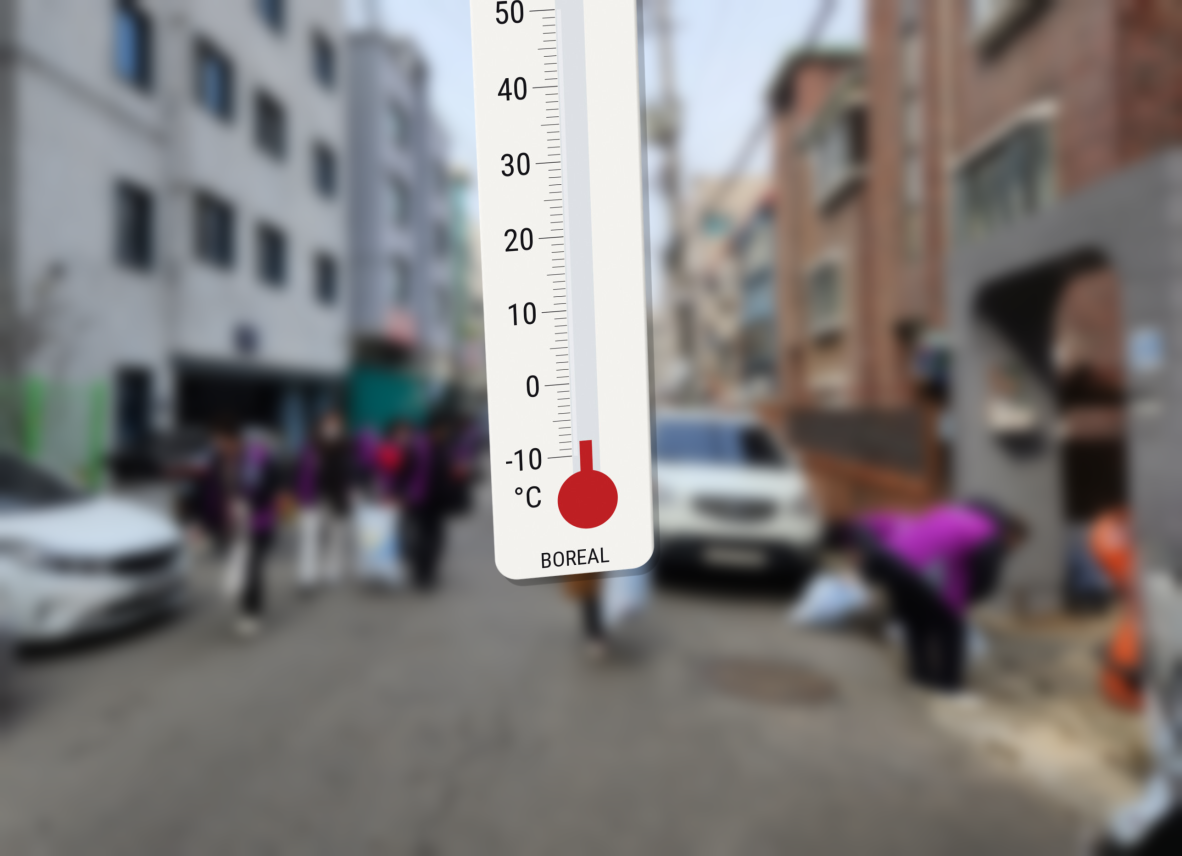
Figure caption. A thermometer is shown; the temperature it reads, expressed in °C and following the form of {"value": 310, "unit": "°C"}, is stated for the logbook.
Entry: {"value": -8, "unit": "°C"}
